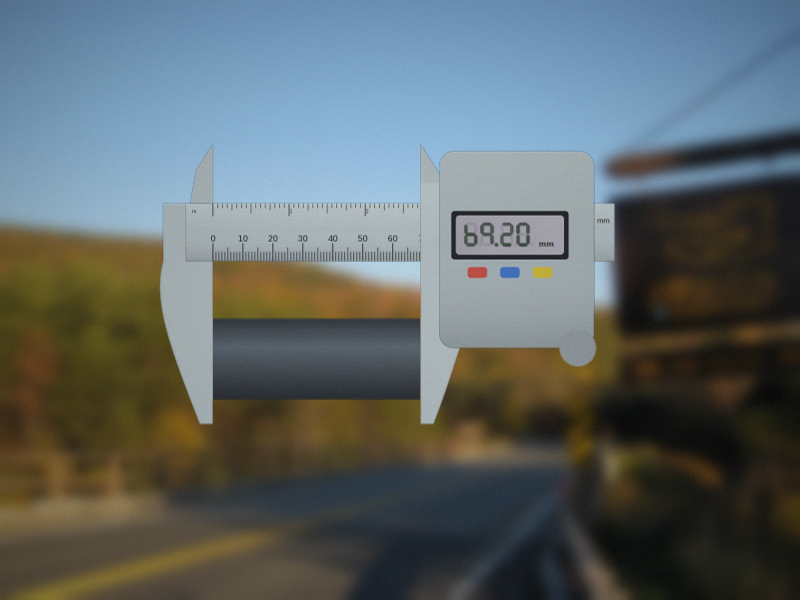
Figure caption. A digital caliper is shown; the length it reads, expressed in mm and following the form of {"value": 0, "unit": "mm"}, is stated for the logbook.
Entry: {"value": 69.20, "unit": "mm"}
